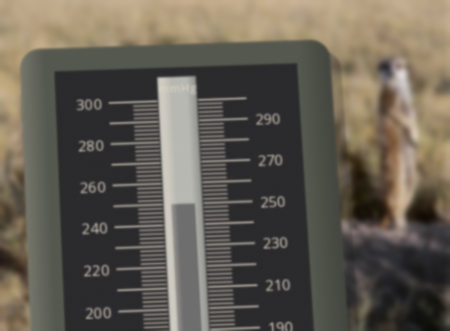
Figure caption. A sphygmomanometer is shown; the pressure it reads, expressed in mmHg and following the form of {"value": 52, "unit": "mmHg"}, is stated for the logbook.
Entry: {"value": 250, "unit": "mmHg"}
